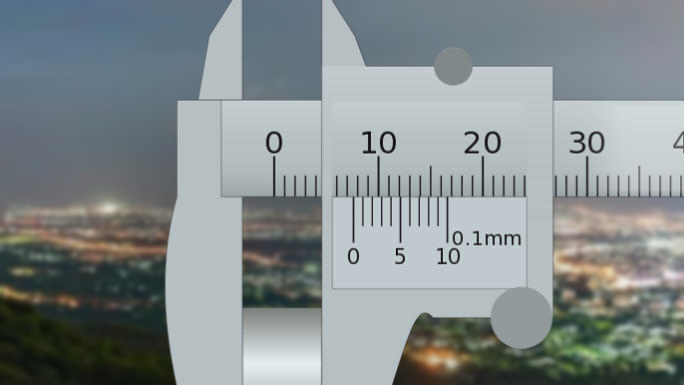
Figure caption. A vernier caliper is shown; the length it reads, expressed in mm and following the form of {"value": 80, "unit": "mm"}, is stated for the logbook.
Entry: {"value": 7.6, "unit": "mm"}
